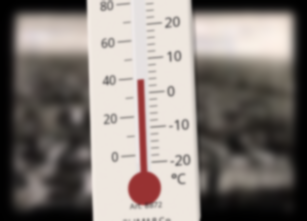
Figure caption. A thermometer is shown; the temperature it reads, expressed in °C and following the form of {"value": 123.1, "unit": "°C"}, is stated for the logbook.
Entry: {"value": 4, "unit": "°C"}
